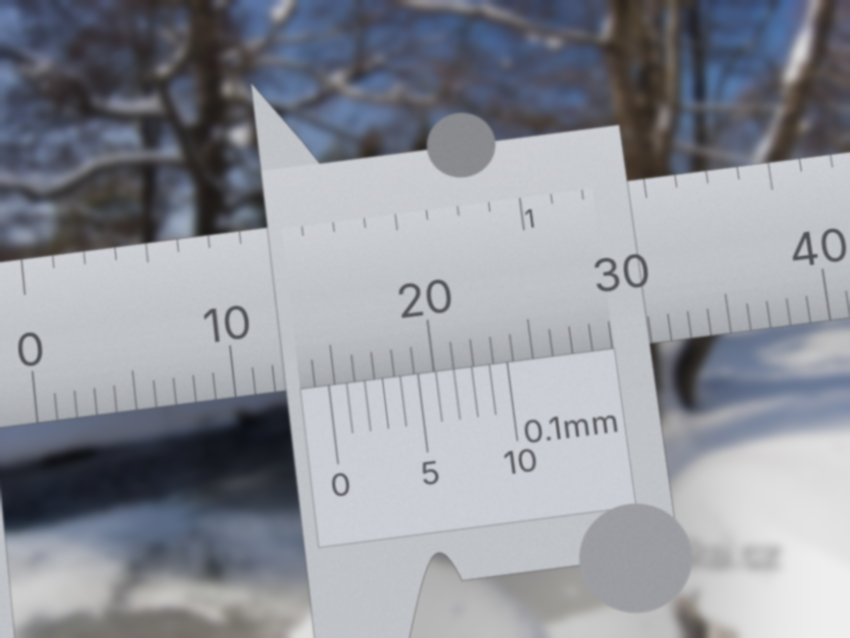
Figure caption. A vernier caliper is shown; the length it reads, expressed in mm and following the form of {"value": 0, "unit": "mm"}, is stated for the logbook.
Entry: {"value": 14.7, "unit": "mm"}
